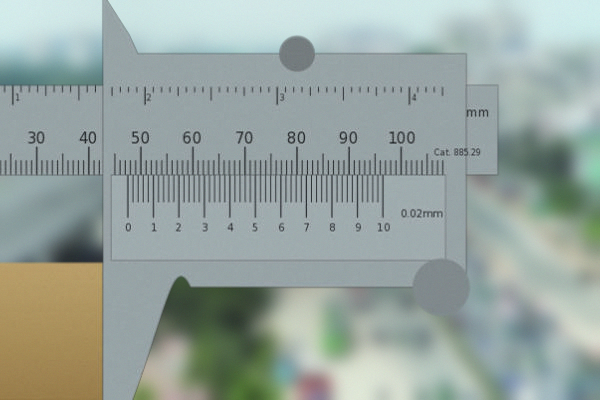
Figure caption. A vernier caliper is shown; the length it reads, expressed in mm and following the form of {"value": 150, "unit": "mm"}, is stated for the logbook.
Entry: {"value": 47.5, "unit": "mm"}
